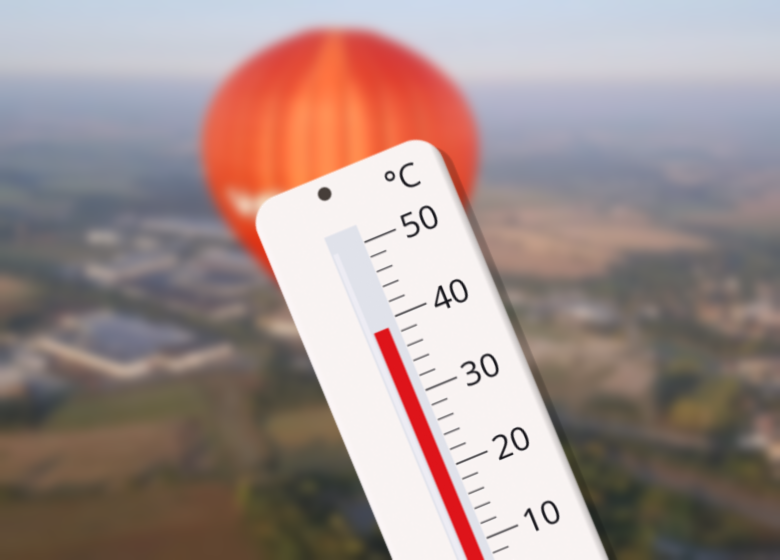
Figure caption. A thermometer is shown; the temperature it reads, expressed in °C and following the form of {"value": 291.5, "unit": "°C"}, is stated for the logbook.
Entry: {"value": 39, "unit": "°C"}
